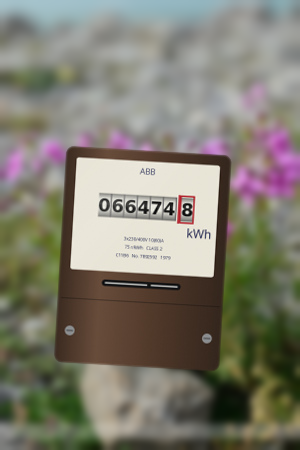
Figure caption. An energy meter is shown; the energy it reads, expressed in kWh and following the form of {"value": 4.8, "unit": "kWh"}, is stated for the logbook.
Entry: {"value": 66474.8, "unit": "kWh"}
